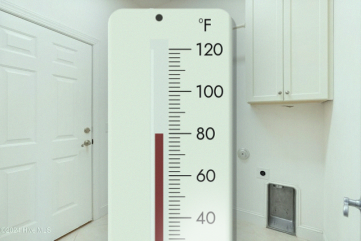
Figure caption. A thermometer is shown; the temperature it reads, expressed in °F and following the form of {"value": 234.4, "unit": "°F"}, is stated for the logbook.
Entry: {"value": 80, "unit": "°F"}
